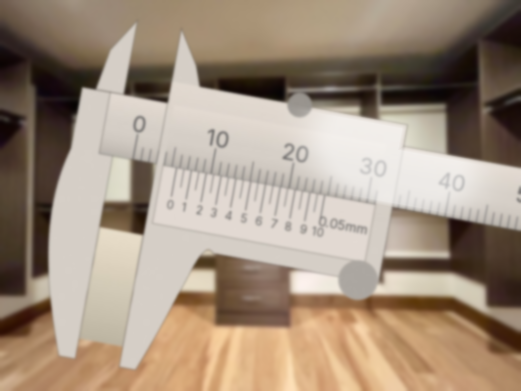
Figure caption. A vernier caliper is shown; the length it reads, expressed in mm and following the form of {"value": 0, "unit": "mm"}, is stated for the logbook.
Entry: {"value": 5.6, "unit": "mm"}
